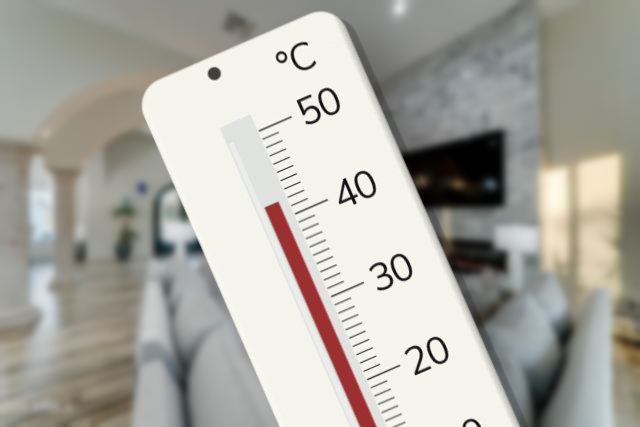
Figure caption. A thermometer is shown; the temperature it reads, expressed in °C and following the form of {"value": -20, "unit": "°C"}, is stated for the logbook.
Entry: {"value": 42, "unit": "°C"}
